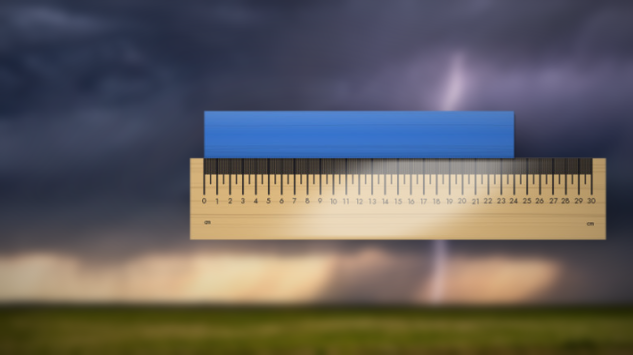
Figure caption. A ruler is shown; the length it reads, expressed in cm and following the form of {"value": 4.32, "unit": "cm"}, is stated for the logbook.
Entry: {"value": 24, "unit": "cm"}
